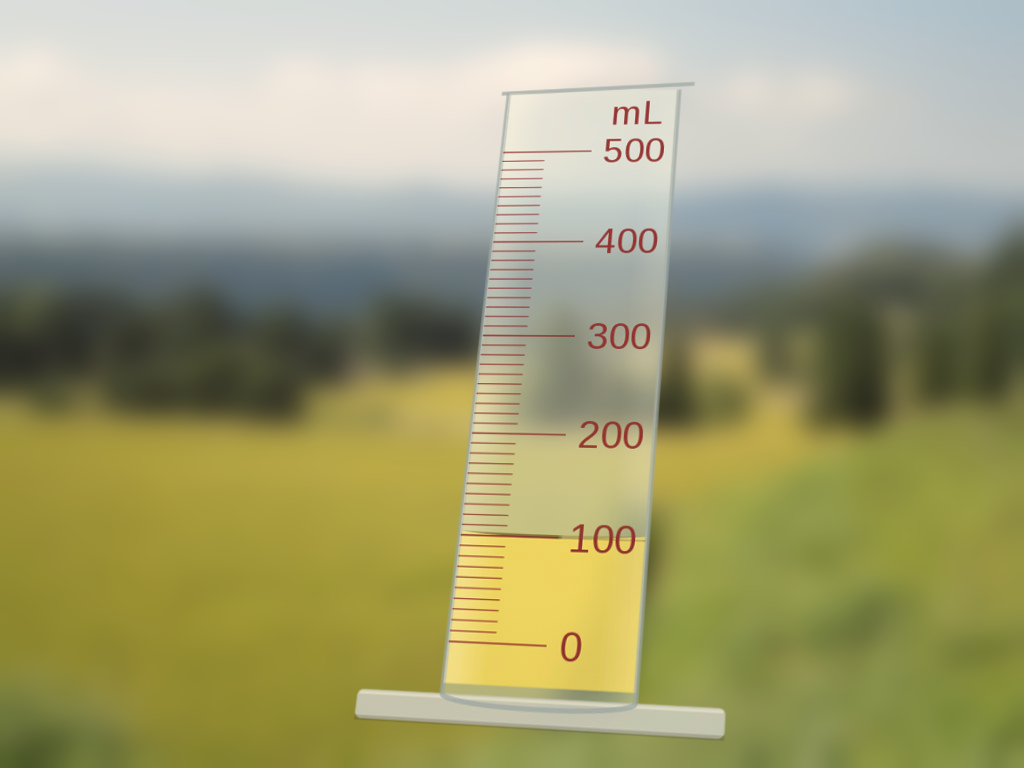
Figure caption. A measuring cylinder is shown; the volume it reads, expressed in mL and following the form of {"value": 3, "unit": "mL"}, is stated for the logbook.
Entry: {"value": 100, "unit": "mL"}
